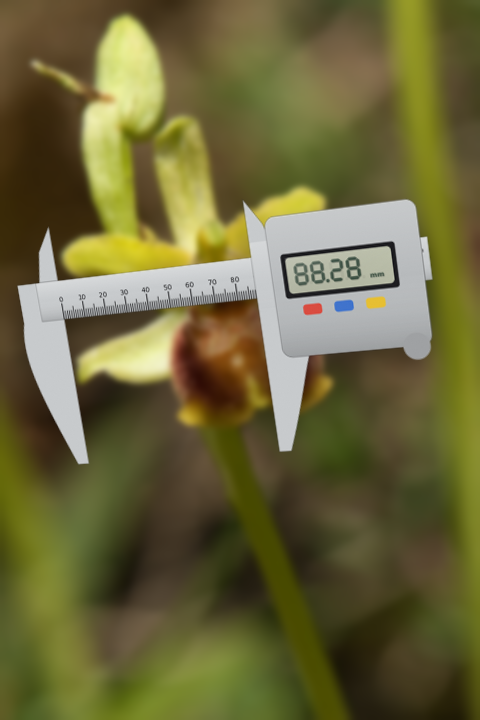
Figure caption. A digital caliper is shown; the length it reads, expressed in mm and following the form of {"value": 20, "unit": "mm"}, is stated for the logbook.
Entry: {"value": 88.28, "unit": "mm"}
